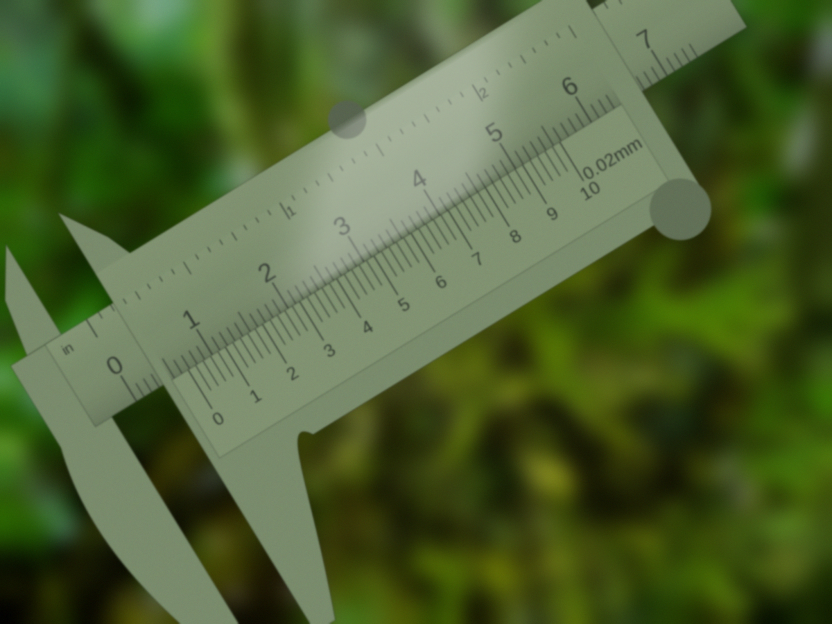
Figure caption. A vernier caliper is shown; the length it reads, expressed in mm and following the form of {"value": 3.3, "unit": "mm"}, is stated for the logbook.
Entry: {"value": 6.8, "unit": "mm"}
